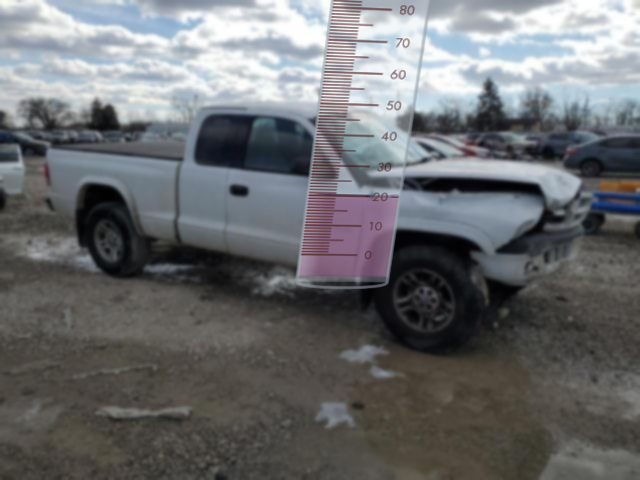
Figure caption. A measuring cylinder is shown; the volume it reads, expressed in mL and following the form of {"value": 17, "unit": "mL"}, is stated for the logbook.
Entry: {"value": 20, "unit": "mL"}
